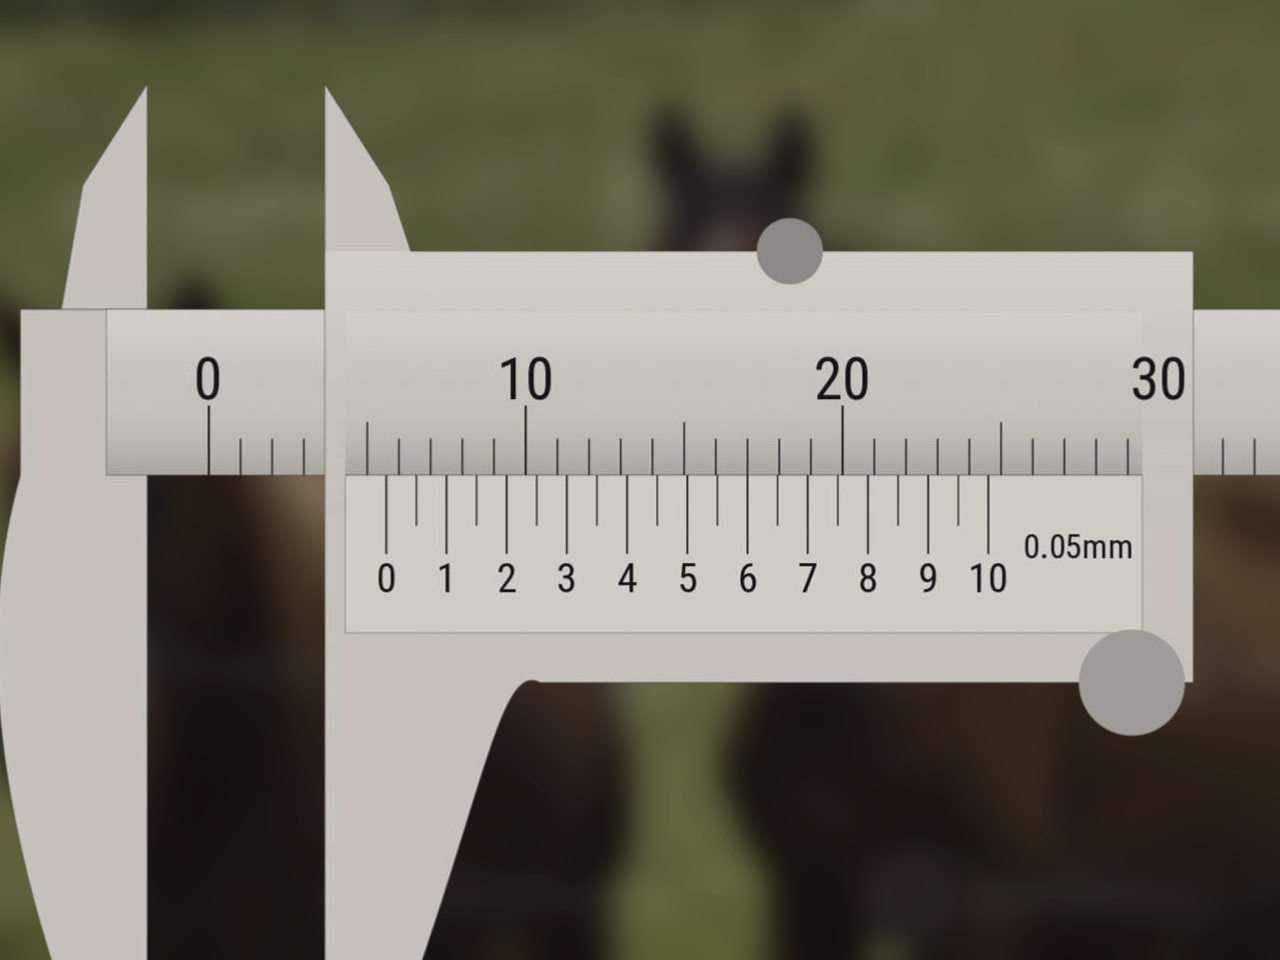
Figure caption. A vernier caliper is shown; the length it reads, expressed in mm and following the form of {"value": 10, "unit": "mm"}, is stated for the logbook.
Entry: {"value": 5.60, "unit": "mm"}
